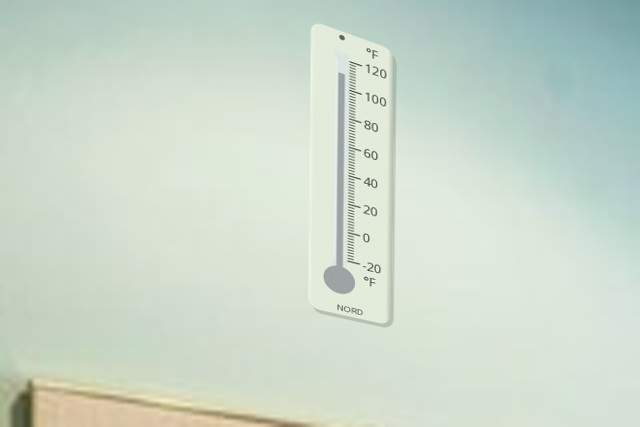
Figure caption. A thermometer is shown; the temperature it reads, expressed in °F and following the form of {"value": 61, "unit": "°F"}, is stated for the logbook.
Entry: {"value": 110, "unit": "°F"}
